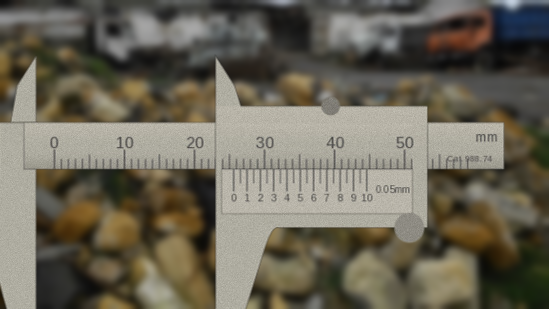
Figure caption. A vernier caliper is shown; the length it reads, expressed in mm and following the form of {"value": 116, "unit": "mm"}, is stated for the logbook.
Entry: {"value": 25.6, "unit": "mm"}
